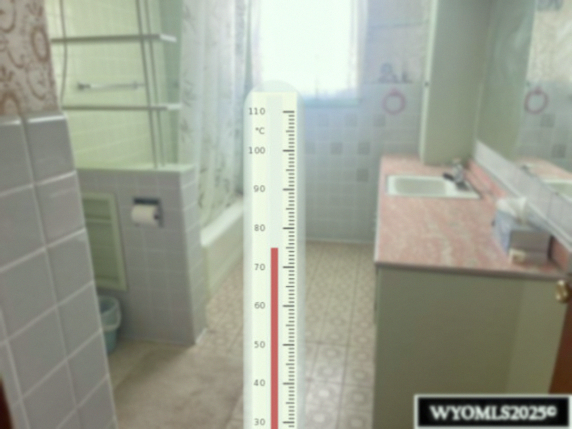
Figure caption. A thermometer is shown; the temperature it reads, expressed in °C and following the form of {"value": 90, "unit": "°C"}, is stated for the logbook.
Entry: {"value": 75, "unit": "°C"}
